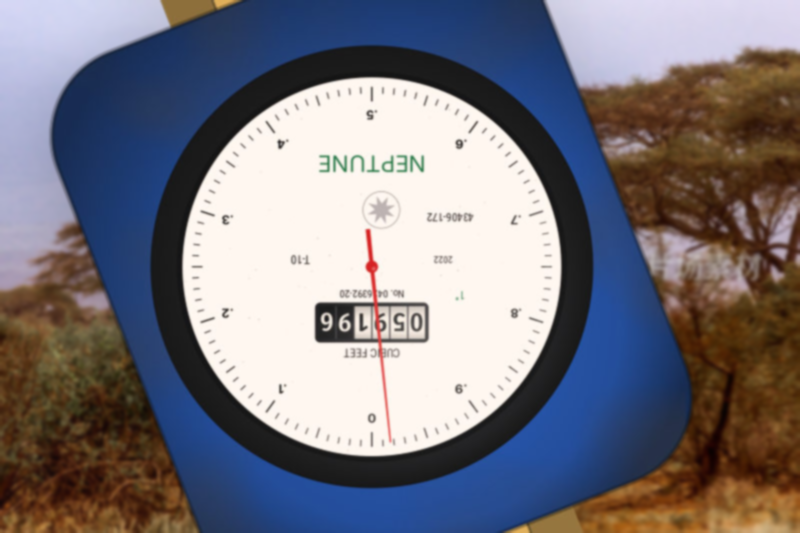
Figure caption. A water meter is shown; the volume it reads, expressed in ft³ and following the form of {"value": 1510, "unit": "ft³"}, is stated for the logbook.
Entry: {"value": 59195.98, "unit": "ft³"}
